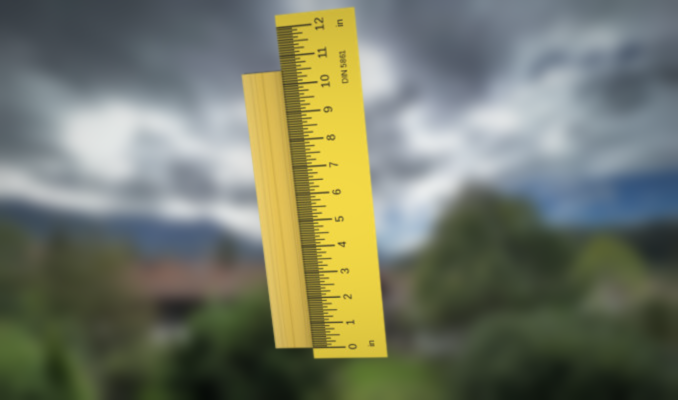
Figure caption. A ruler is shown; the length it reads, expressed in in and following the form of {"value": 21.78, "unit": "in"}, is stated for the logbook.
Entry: {"value": 10.5, "unit": "in"}
